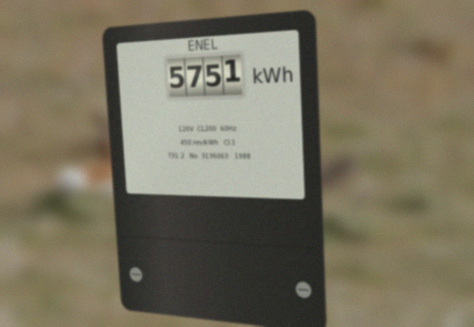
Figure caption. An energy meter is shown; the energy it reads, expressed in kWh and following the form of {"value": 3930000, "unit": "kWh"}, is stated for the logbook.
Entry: {"value": 5751, "unit": "kWh"}
